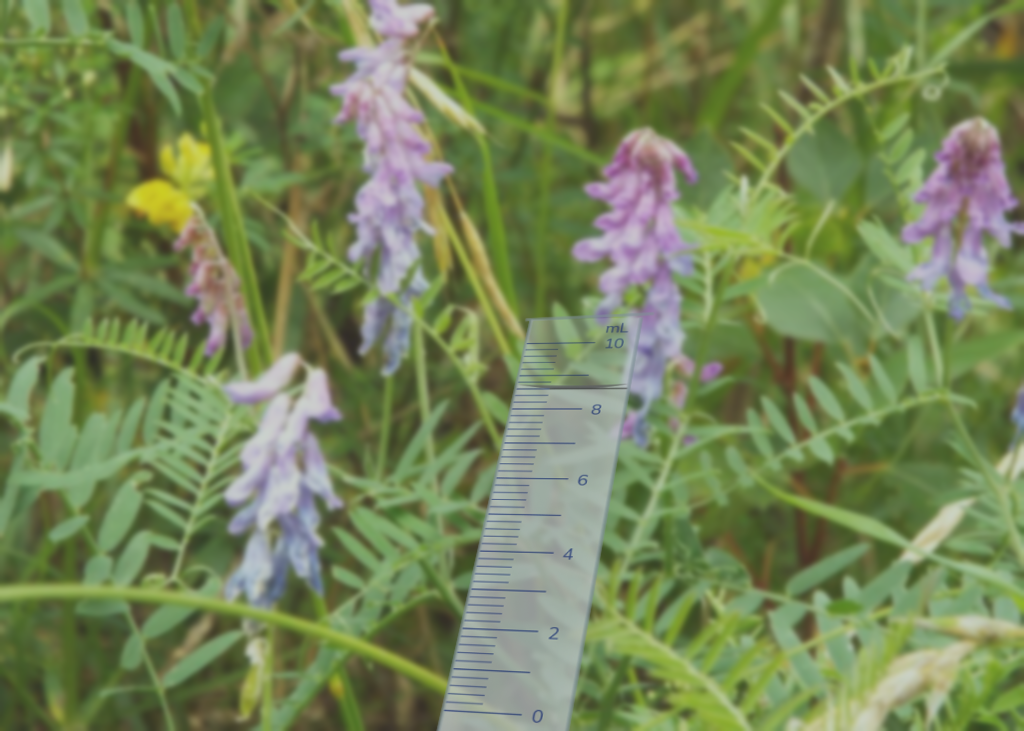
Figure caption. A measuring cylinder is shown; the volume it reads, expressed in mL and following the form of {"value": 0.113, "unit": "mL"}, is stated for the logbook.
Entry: {"value": 8.6, "unit": "mL"}
